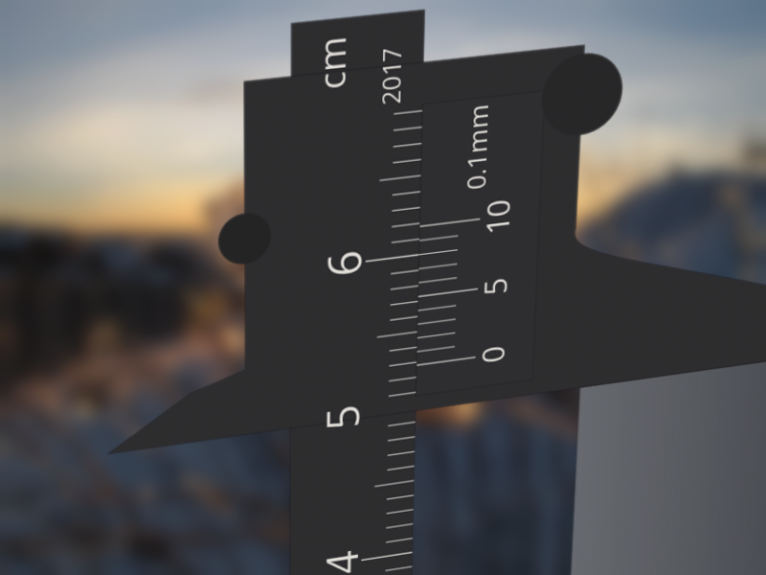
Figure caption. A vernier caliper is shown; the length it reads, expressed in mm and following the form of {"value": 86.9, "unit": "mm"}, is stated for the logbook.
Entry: {"value": 52.8, "unit": "mm"}
